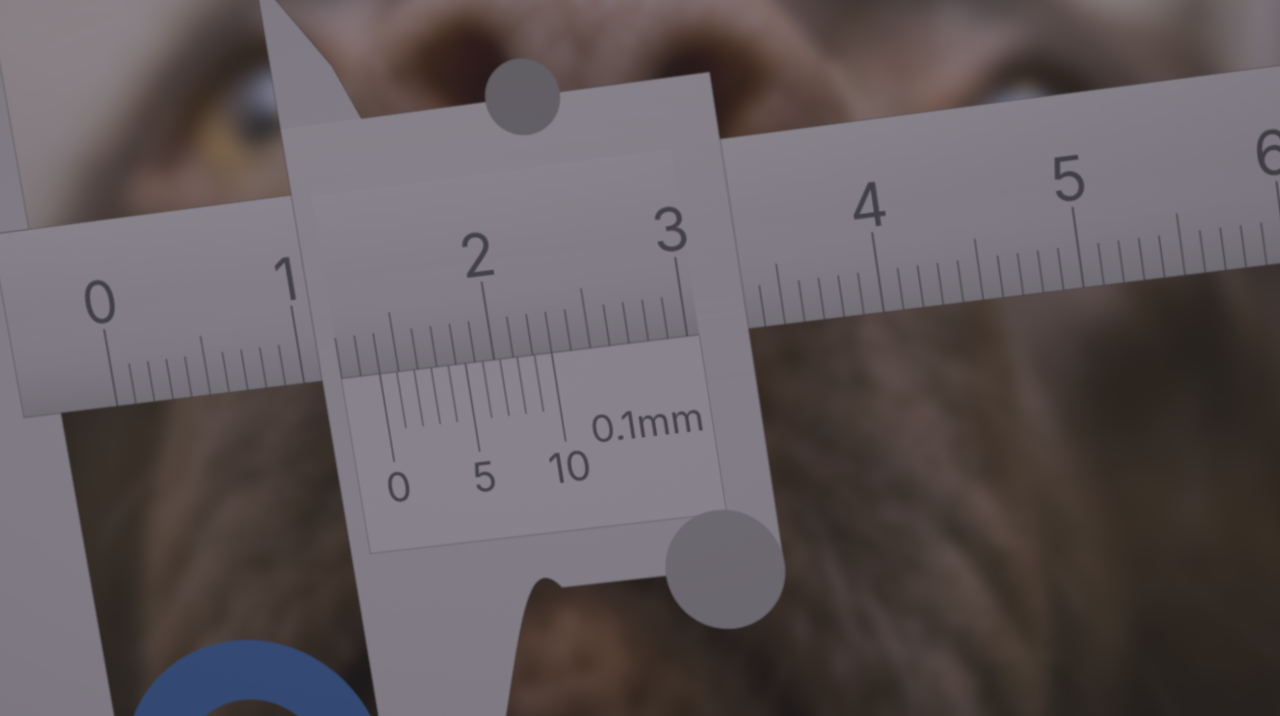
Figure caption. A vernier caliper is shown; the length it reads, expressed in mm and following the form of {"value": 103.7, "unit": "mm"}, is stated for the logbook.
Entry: {"value": 14.0, "unit": "mm"}
